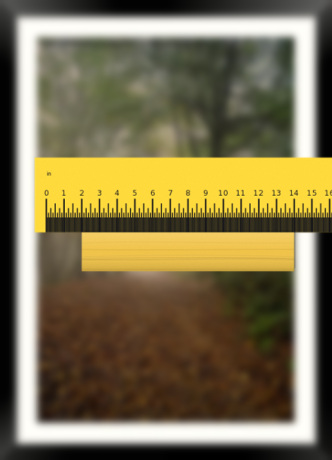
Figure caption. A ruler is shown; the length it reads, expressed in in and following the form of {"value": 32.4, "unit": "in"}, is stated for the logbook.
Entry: {"value": 12, "unit": "in"}
